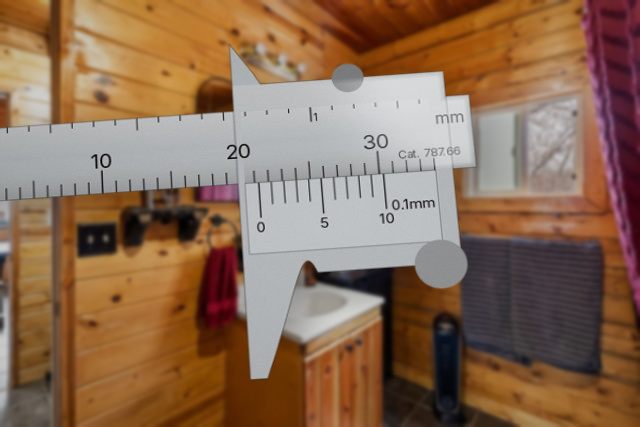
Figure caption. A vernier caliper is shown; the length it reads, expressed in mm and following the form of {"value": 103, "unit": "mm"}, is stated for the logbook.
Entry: {"value": 21.3, "unit": "mm"}
